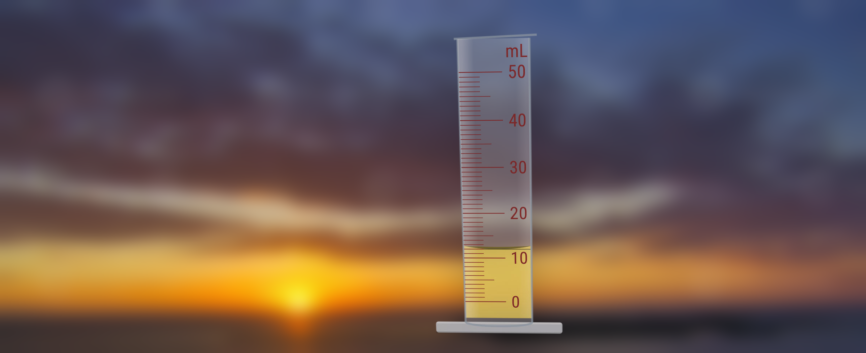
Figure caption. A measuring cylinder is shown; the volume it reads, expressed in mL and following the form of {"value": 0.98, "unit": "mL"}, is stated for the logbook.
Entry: {"value": 12, "unit": "mL"}
